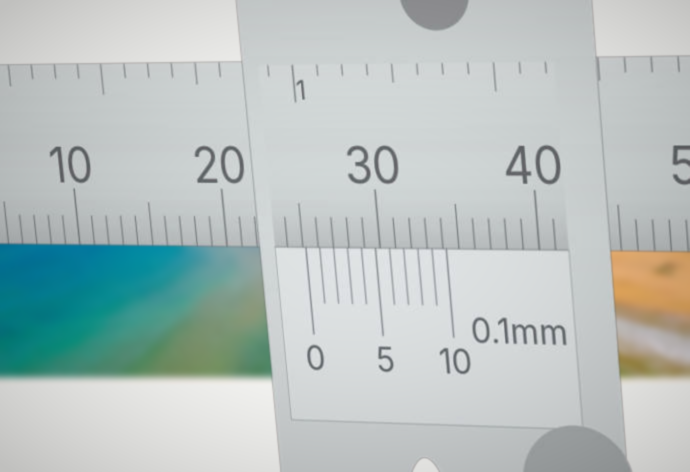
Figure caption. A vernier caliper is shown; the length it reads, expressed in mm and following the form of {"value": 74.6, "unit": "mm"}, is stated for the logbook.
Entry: {"value": 25.2, "unit": "mm"}
